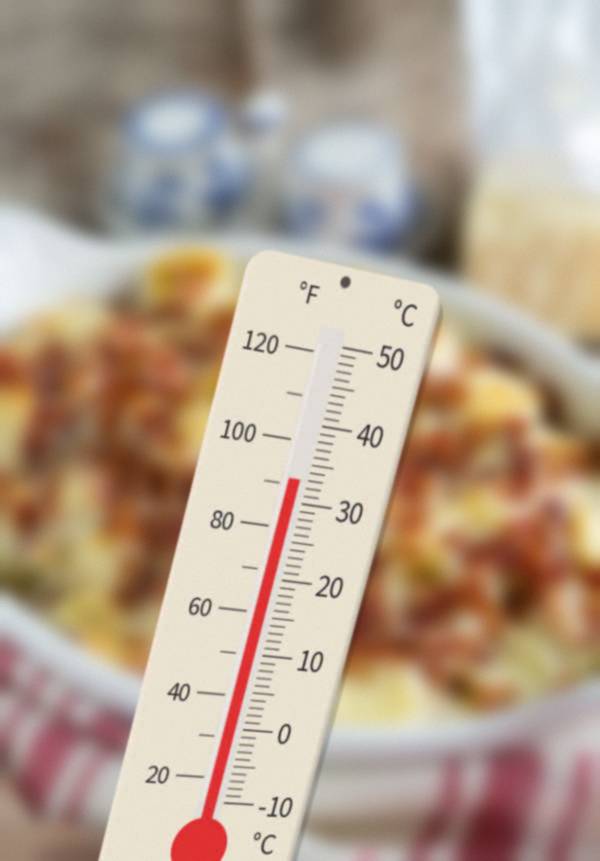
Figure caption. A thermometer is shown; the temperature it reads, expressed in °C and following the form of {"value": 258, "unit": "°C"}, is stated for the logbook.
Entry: {"value": 33, "unit": "°C"}
